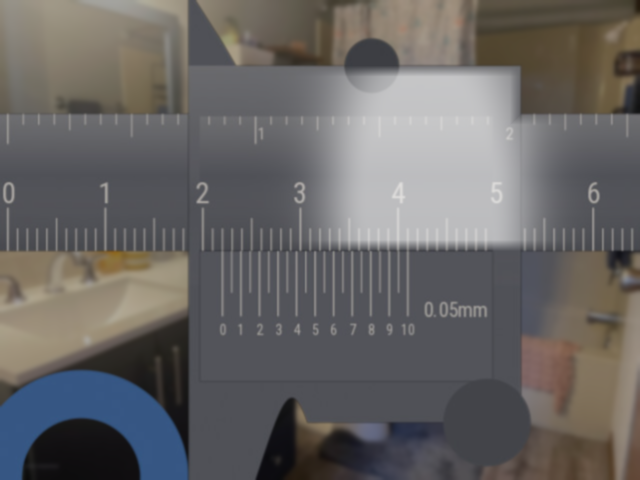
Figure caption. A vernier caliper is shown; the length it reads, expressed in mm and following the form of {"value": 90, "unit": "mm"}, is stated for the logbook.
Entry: {"value": 22.0, "unit": "mm"}
